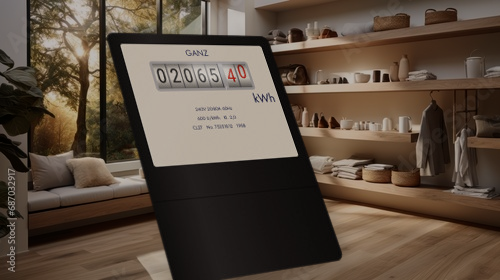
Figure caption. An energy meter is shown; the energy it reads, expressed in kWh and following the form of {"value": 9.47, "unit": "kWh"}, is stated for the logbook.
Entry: {"value": 2065.40, "unit": "kWh"}
